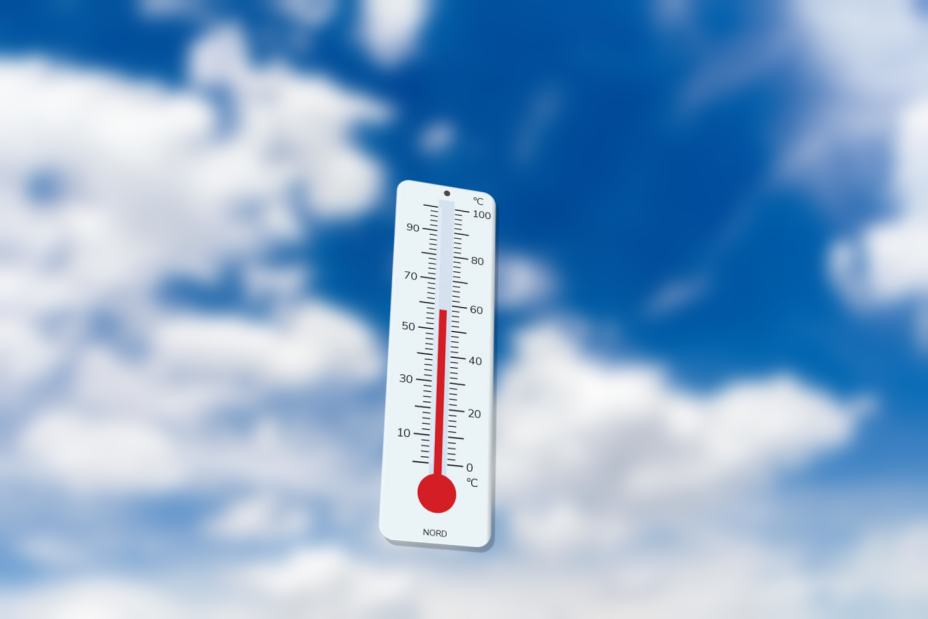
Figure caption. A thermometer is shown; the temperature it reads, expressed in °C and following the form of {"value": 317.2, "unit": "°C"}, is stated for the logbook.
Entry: {"value": 58, "unit": "°C"}
